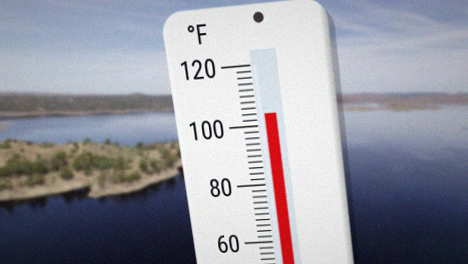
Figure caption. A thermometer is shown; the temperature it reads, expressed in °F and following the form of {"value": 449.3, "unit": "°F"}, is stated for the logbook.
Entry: {"value": 104, "unit": "°F"}
